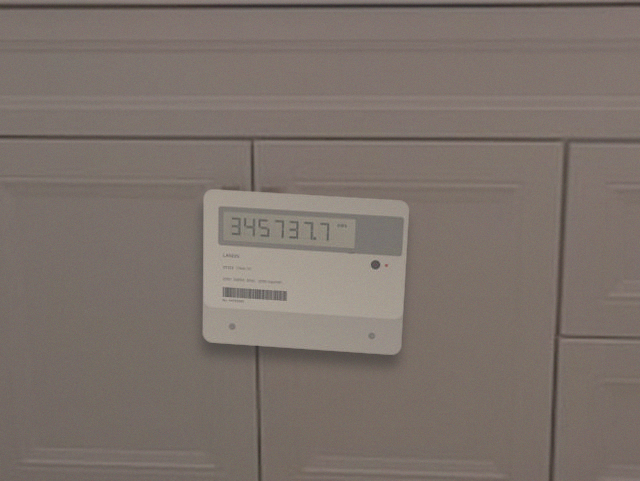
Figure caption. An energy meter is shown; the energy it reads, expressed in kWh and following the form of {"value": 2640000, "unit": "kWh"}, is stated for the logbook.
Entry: {"value": 345737.7, "unit": "kWh"}
